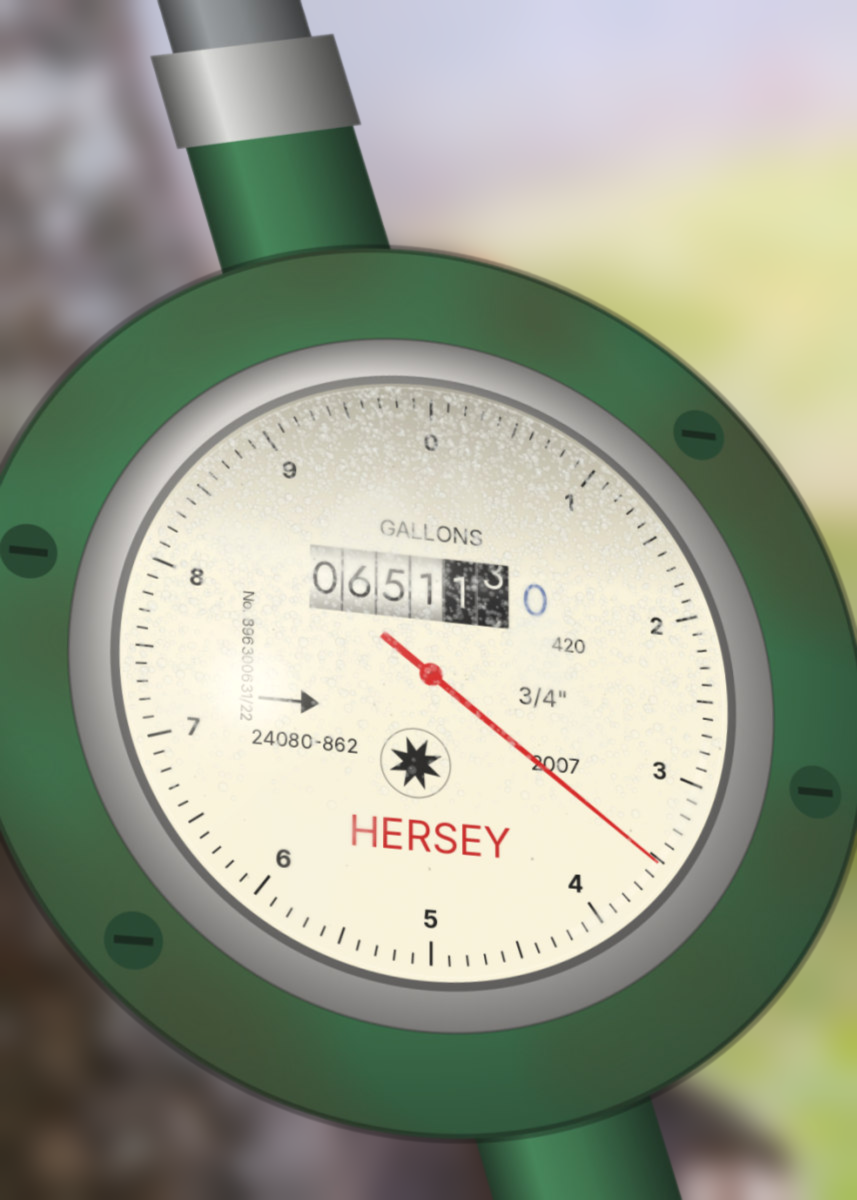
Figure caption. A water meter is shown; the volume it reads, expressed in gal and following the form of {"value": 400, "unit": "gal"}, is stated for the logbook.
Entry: {"value": 651133.5, "unit": "gal"}
